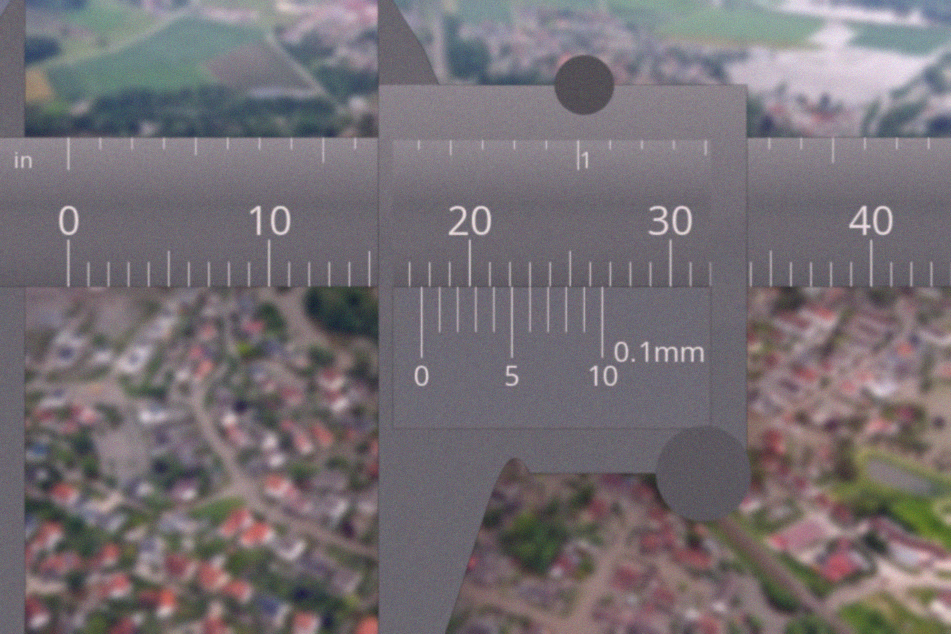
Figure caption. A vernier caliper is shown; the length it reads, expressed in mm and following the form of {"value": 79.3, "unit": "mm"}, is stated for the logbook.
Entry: {"value": 17.6, "unit": "mm"}
